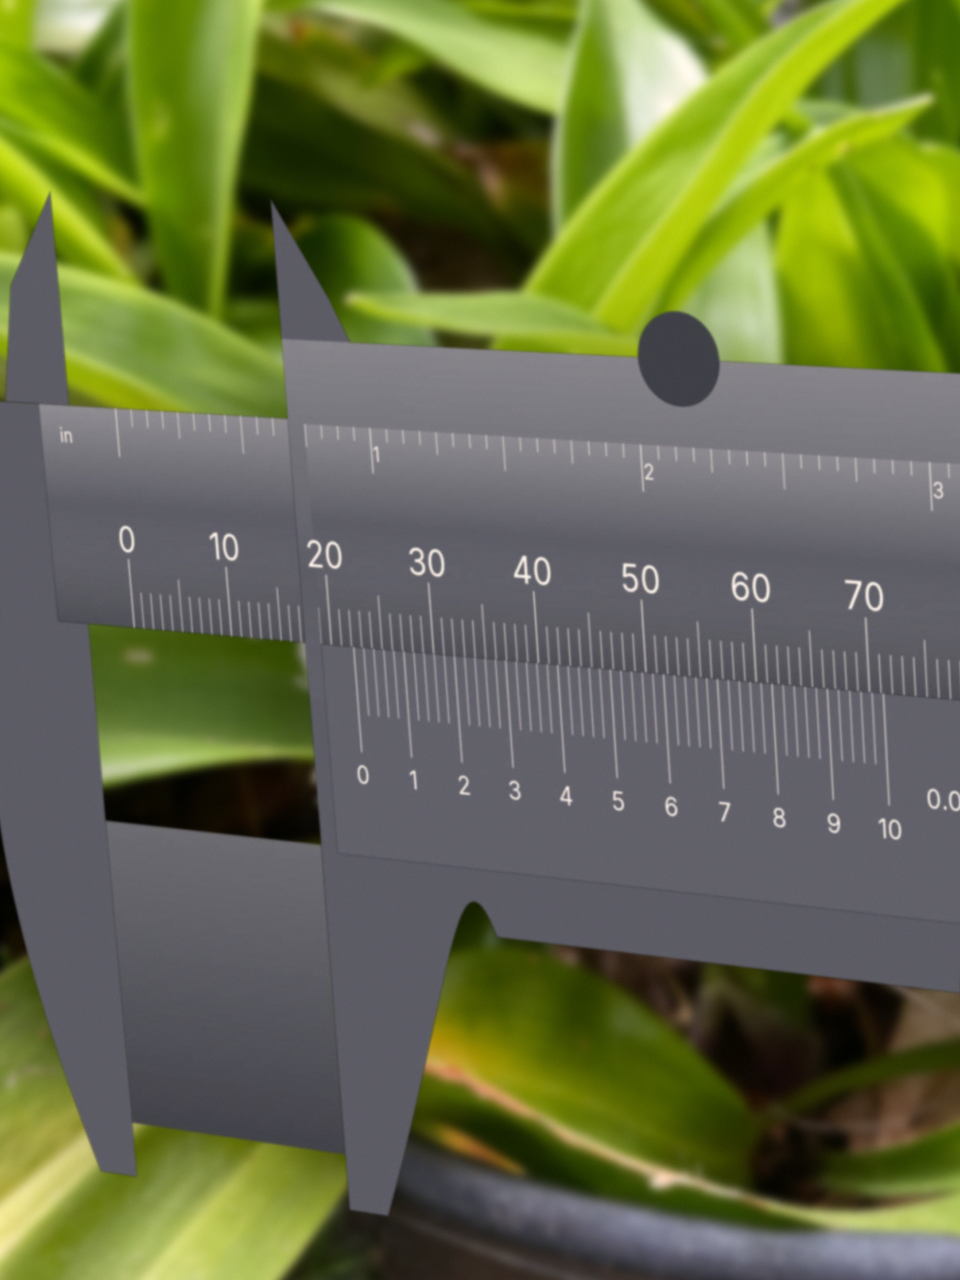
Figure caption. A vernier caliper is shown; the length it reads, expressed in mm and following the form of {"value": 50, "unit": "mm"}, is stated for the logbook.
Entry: {"value": 22.2, "unit": "mm"}
